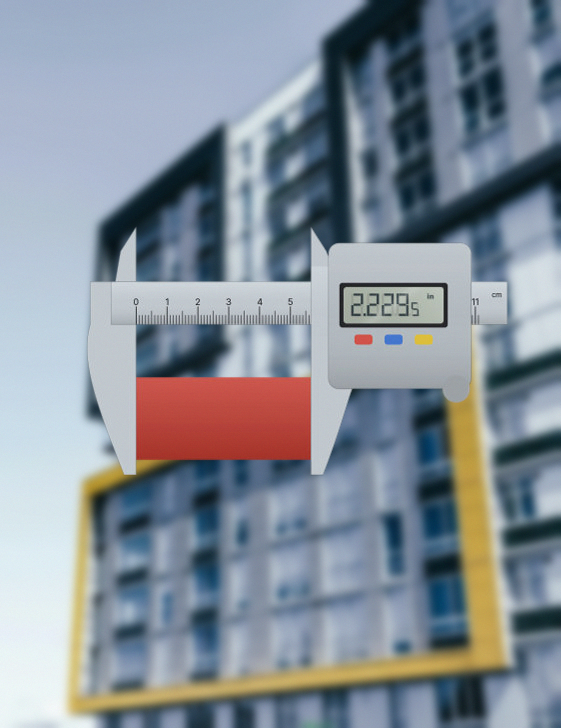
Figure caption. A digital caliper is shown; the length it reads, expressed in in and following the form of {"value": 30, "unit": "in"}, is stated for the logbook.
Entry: {"value": 2.2295, "unit": "in"}
